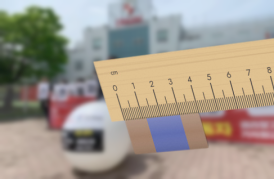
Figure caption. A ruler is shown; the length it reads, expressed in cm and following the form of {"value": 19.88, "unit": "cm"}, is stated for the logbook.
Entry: {"value": 4, "unit": "cm"}
